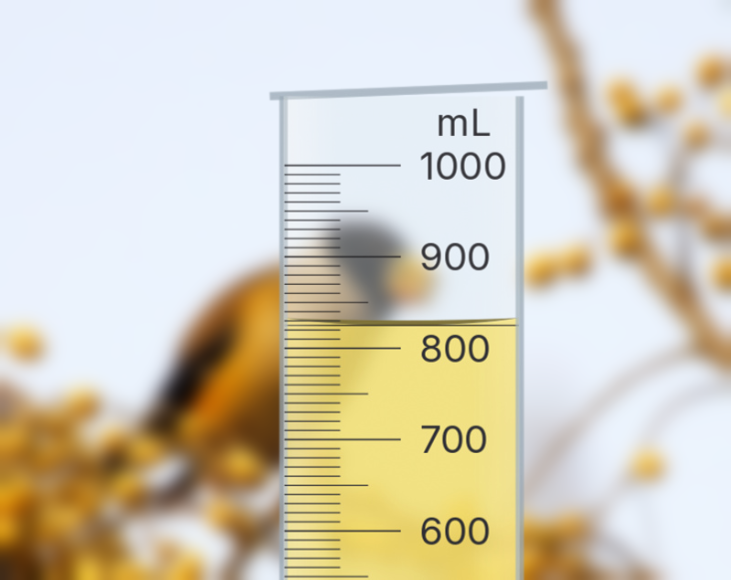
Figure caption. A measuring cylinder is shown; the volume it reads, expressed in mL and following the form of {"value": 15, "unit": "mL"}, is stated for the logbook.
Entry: {"value": 825, "unit": "mL"}
